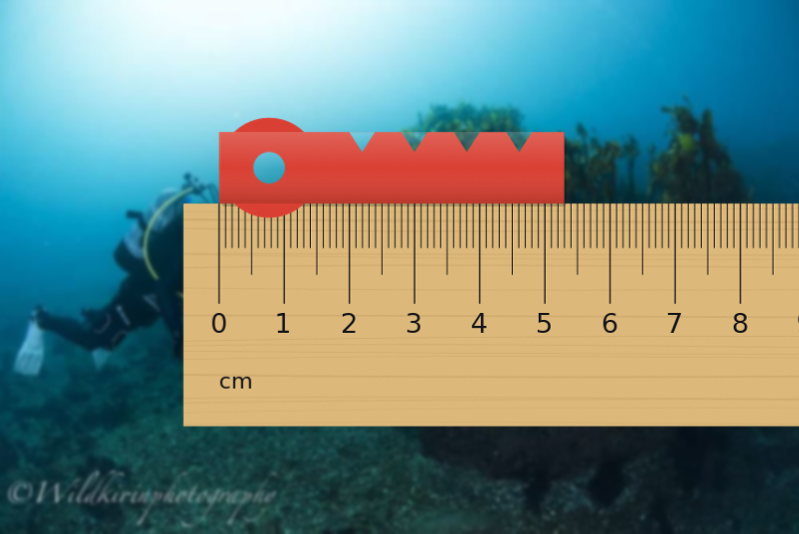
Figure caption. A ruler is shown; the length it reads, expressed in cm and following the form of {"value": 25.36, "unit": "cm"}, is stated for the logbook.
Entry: {"value": 5.3, "unit": "cm"}
